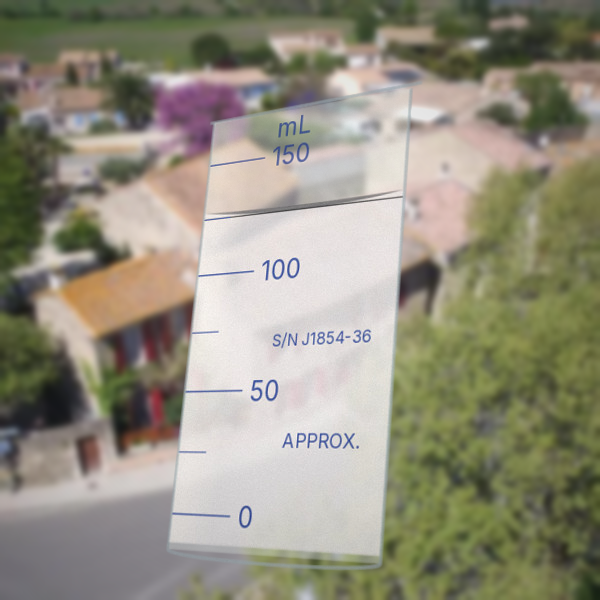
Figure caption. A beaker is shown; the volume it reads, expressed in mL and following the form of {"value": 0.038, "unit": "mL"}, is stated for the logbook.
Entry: {"value": 125, "unit": "mL"}
